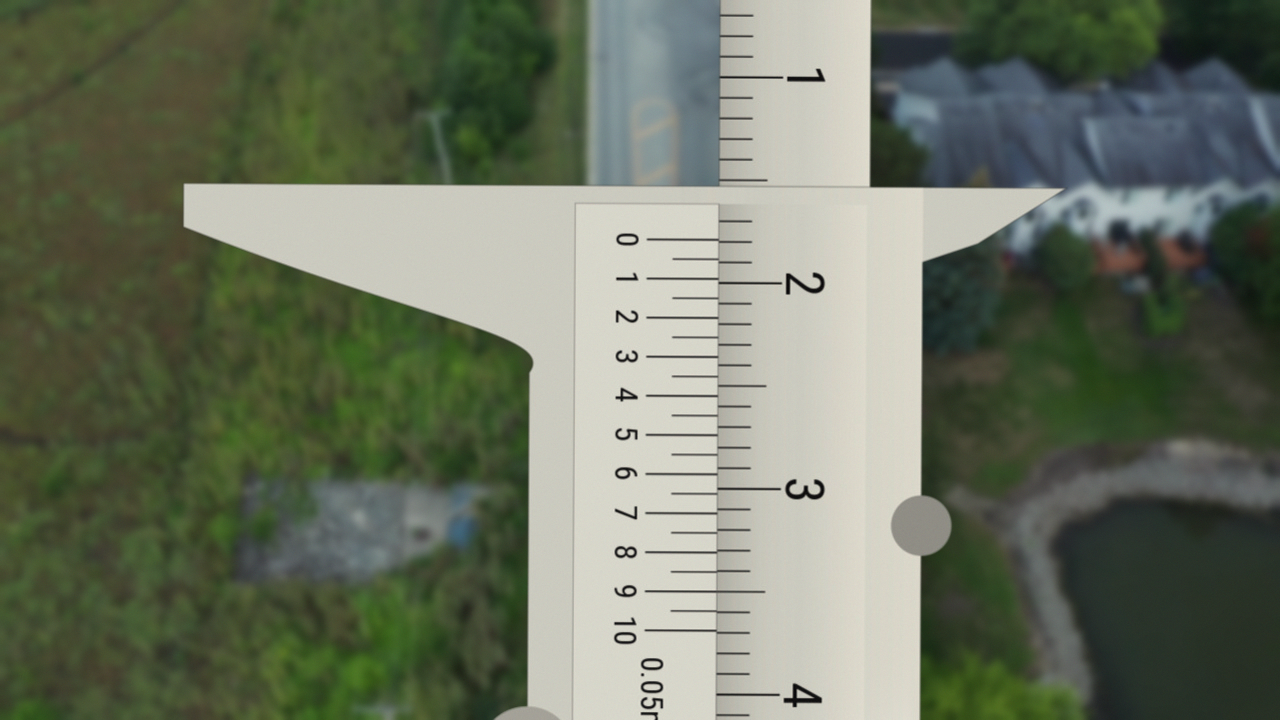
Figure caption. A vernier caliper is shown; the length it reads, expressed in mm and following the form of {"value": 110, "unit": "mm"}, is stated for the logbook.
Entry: {"value": 17.9, "unit": "mm"}
